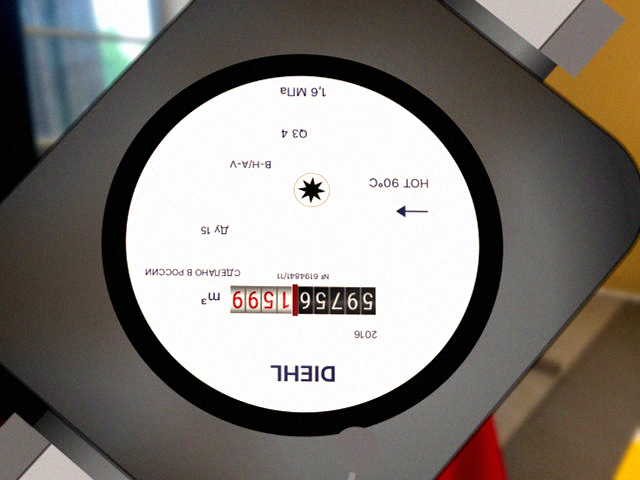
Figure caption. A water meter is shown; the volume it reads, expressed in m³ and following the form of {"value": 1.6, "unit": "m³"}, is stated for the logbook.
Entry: {"value": 59756.1599, "unit": "m³"}
